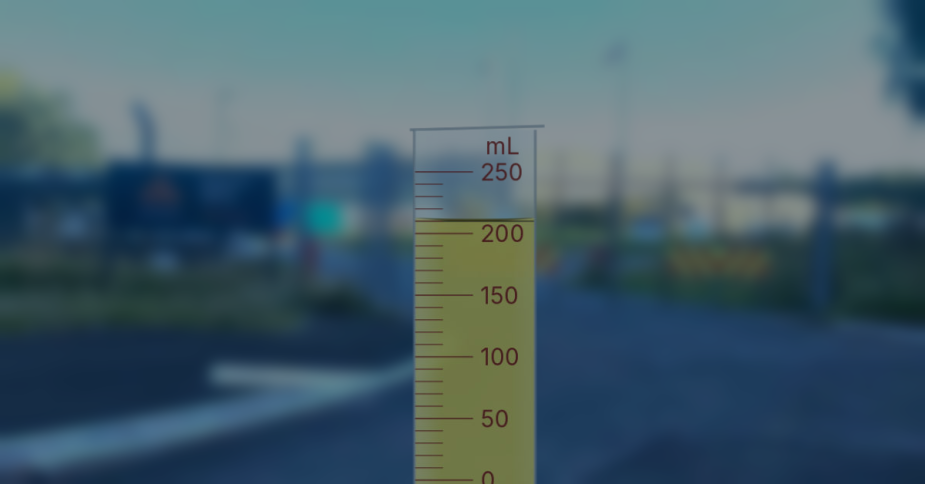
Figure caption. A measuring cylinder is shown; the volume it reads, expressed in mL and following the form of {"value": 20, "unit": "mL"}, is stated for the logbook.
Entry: {"value": 210, "unit": "mL"}
